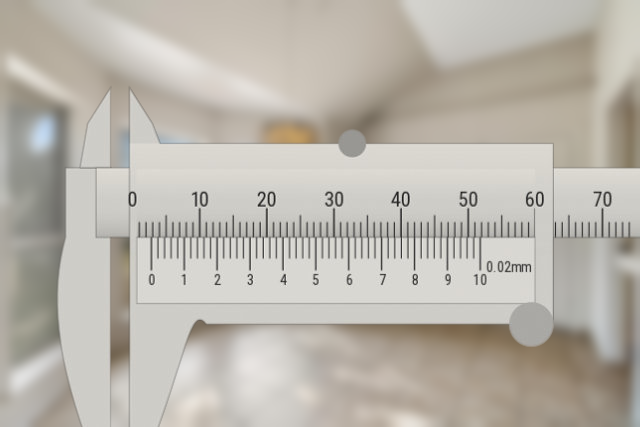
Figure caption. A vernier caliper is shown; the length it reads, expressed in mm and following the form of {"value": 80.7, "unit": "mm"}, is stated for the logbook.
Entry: {"value": 2.8, "unit": "mm"}
